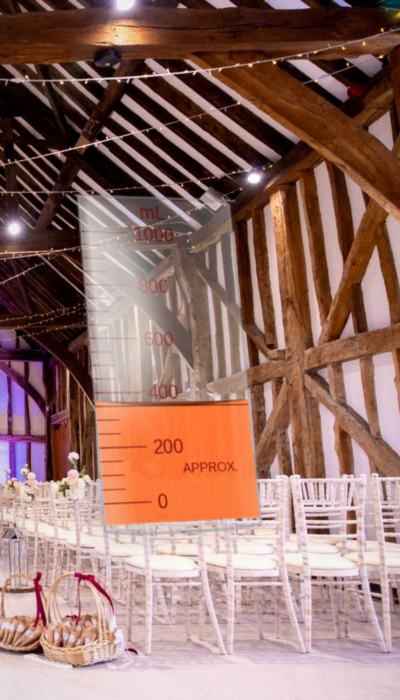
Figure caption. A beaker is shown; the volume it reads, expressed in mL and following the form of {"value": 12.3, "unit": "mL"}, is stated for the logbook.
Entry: {"value": 350, "unit": "mL"}
